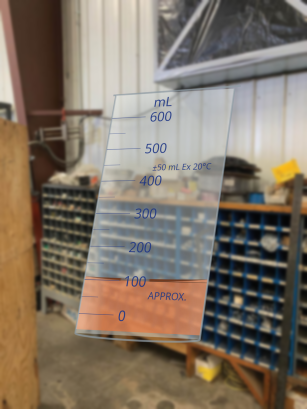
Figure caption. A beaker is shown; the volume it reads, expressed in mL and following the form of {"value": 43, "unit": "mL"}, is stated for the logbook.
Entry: {"value": 100, "unit": "mL"}
